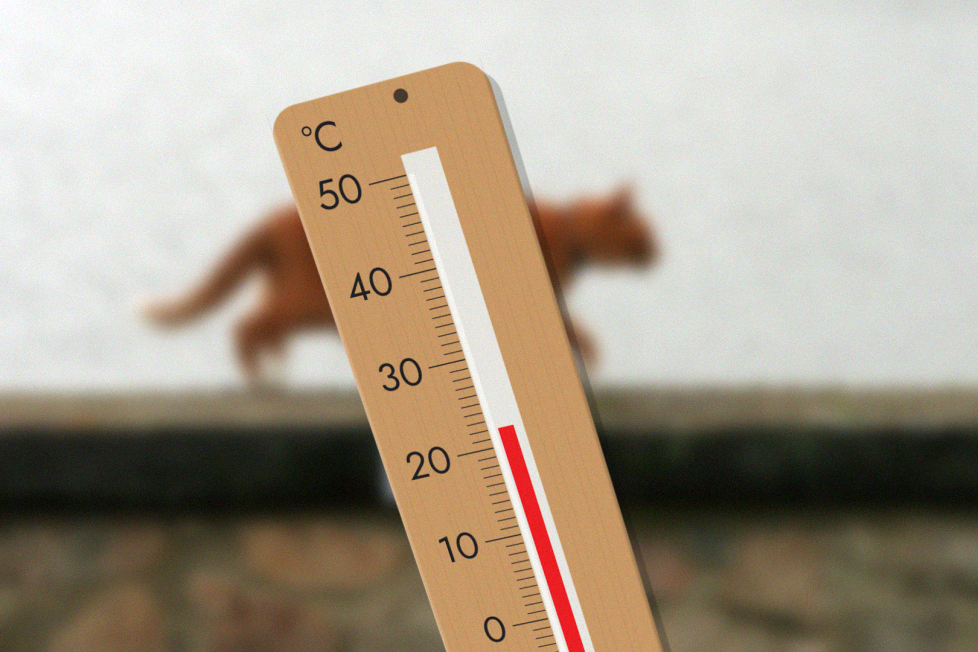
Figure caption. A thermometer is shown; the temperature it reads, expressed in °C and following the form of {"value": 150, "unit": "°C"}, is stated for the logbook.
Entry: {"value": 22, "unit": "°C"}
